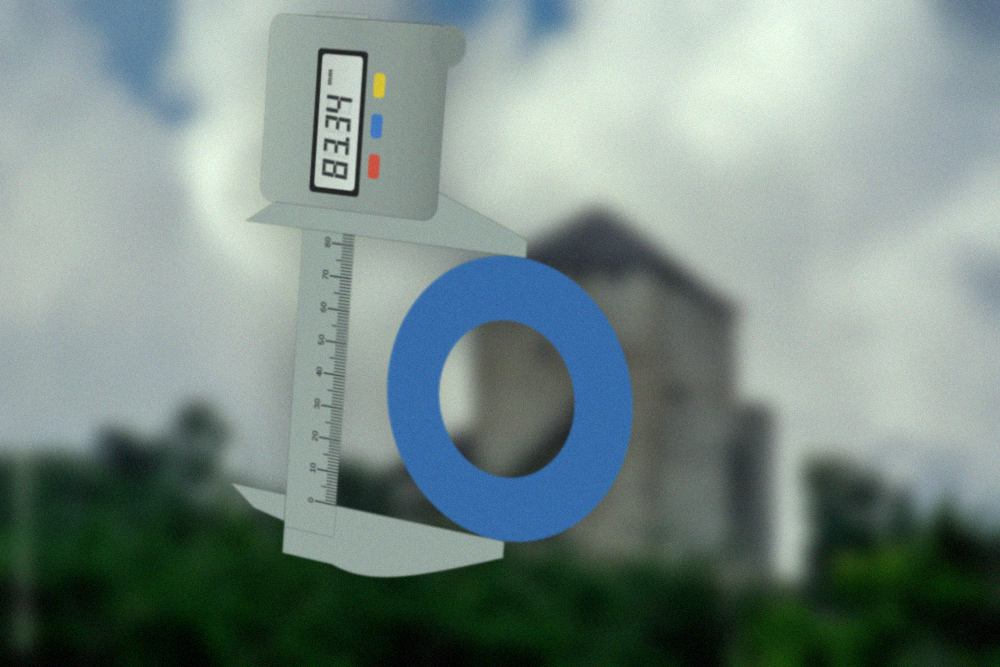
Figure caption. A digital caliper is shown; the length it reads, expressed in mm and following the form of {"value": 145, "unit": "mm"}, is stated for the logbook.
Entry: {"value": 83.34, "unit": "mm"}
